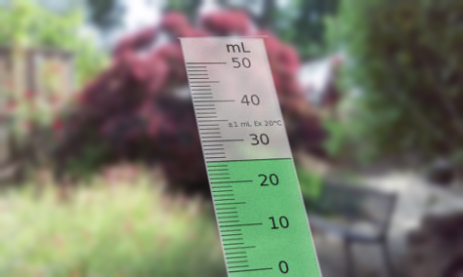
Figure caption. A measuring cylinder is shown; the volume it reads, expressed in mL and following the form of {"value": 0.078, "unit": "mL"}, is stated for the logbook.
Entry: {"value": 25, "unit": "mL"}
